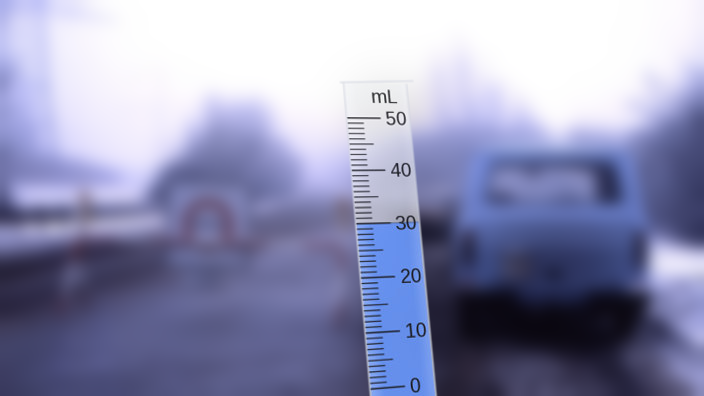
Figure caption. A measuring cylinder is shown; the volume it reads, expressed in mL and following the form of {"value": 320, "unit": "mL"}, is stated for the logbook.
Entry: {"value": 30, "unit": "mL"}
